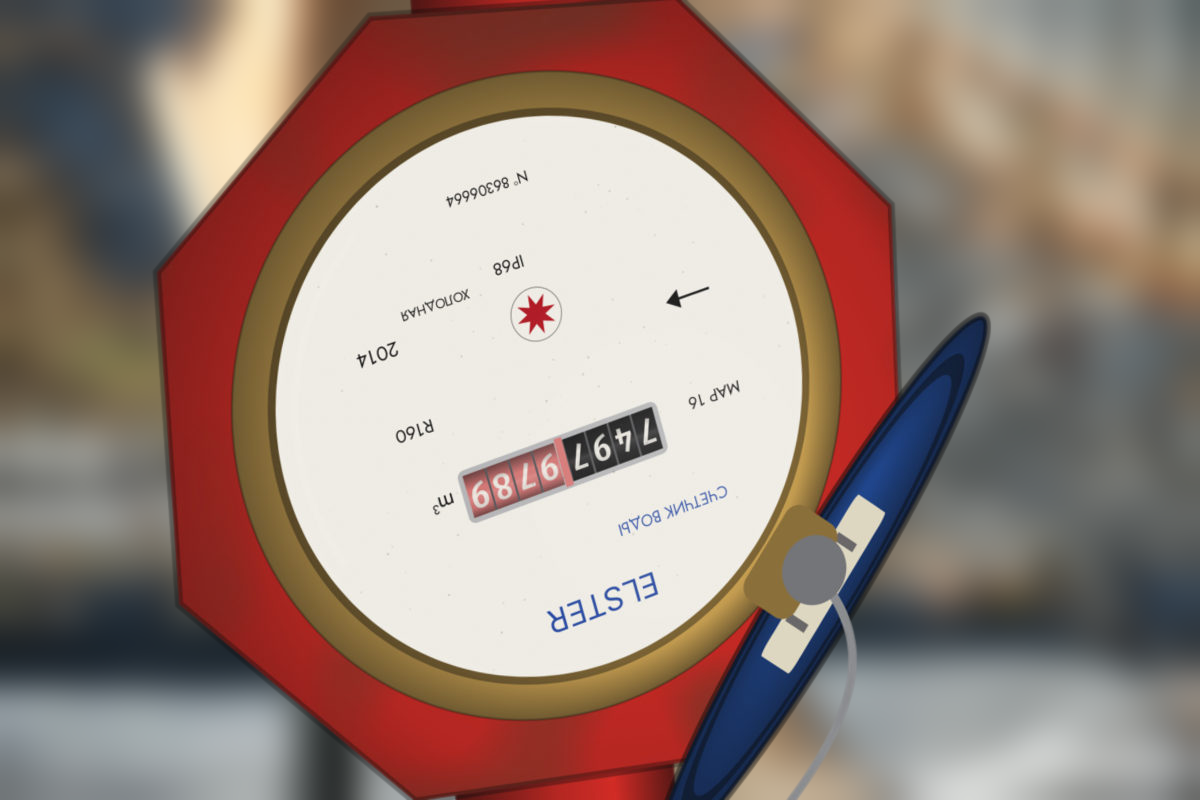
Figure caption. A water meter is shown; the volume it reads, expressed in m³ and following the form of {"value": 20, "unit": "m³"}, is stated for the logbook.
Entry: {"value": 7497.9789, "unit": "m³"}
